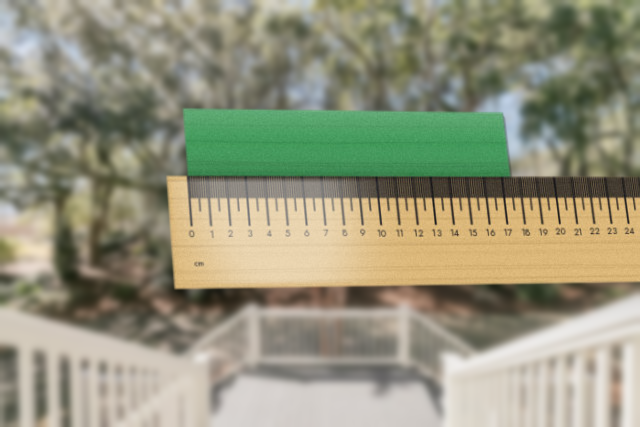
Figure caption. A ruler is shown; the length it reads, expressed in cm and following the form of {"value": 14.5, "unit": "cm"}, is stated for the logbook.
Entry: {"value": 17.5, "unit": "cm"}
